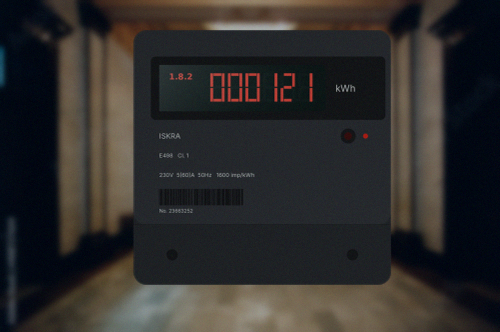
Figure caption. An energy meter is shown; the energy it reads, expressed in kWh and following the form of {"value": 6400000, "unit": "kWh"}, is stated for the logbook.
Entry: {"value": 121, "unit": "kWh"}
